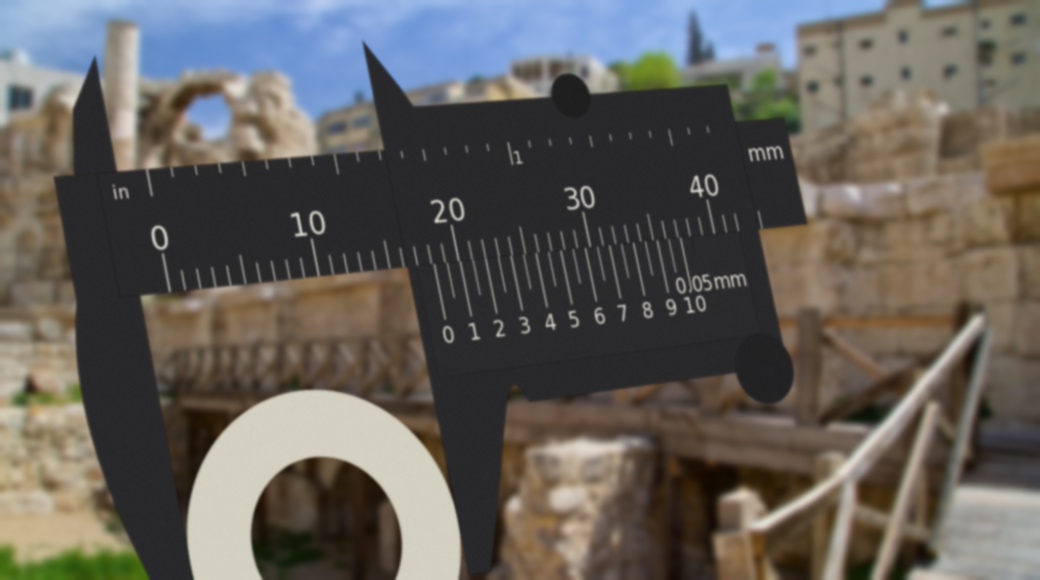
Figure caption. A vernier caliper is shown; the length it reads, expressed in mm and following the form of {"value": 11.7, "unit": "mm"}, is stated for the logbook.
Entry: {"value": 18.2, "unit": "mm"}
